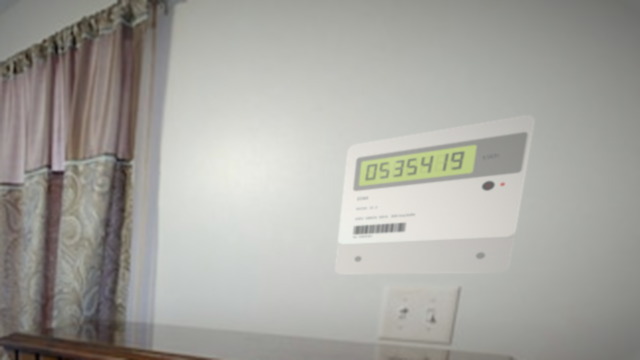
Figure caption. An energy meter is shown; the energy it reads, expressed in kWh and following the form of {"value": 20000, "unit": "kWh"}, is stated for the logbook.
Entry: {"value": 535419, "unit": "kWh"}
